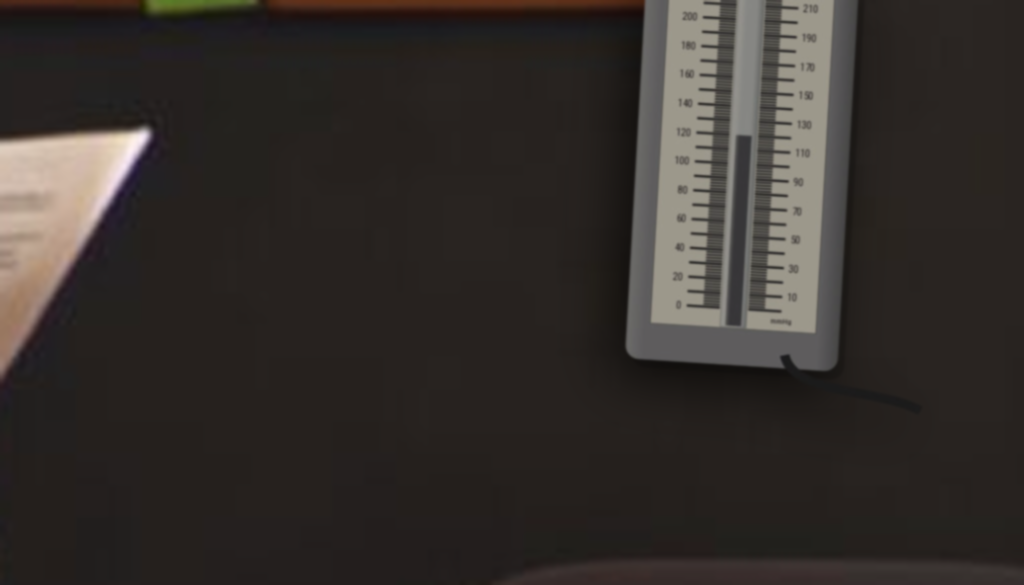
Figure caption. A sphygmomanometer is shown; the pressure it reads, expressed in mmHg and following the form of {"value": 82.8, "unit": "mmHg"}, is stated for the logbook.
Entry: {"value": 120, "unit": "mmHg"}
